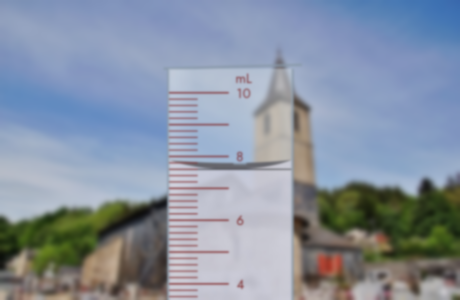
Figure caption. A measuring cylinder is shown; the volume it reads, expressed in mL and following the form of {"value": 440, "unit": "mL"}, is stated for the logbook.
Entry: {"value": 7.6, "unit": "mL"}
